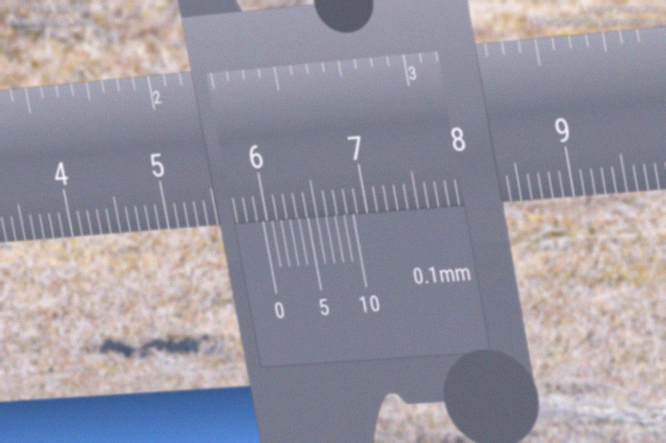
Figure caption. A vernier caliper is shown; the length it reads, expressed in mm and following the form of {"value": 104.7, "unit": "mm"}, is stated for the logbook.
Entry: {"value": 59.6, "unit": "mm"}
